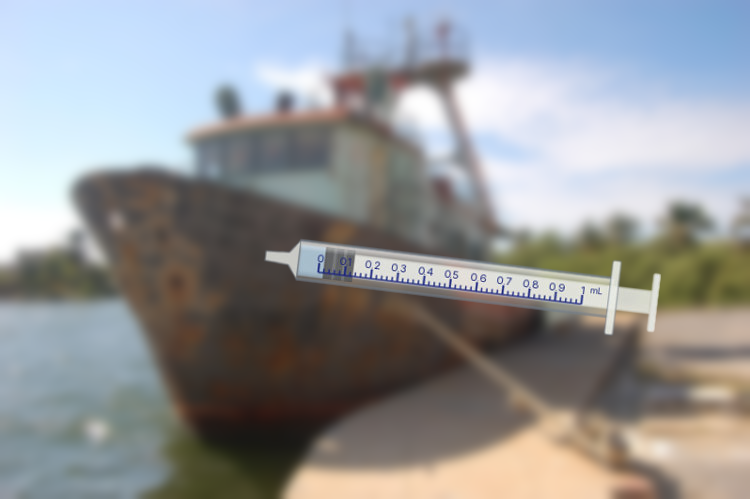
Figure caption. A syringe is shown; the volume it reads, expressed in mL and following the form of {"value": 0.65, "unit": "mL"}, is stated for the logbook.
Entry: {"value": 0.02, "unit": "mL"}
